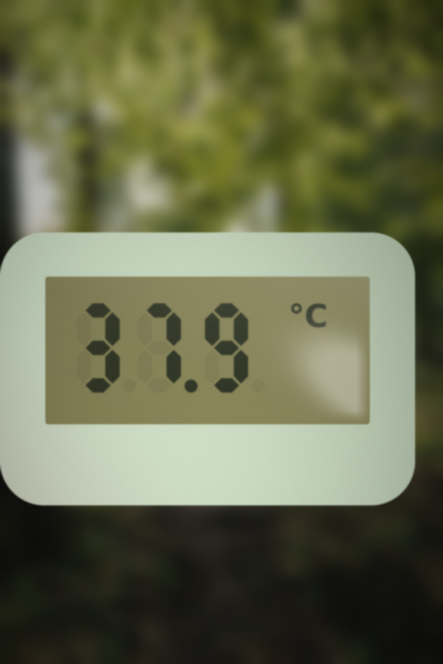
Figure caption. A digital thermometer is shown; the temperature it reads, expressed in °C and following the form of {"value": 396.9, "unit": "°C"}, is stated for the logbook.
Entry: {"value": 37.9, "unit": "°C"}
